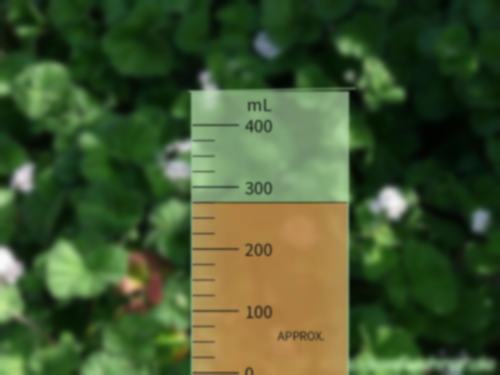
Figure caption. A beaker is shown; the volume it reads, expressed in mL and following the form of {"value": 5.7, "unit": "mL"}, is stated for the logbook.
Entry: {"value": 275, "unit": "mL"}
